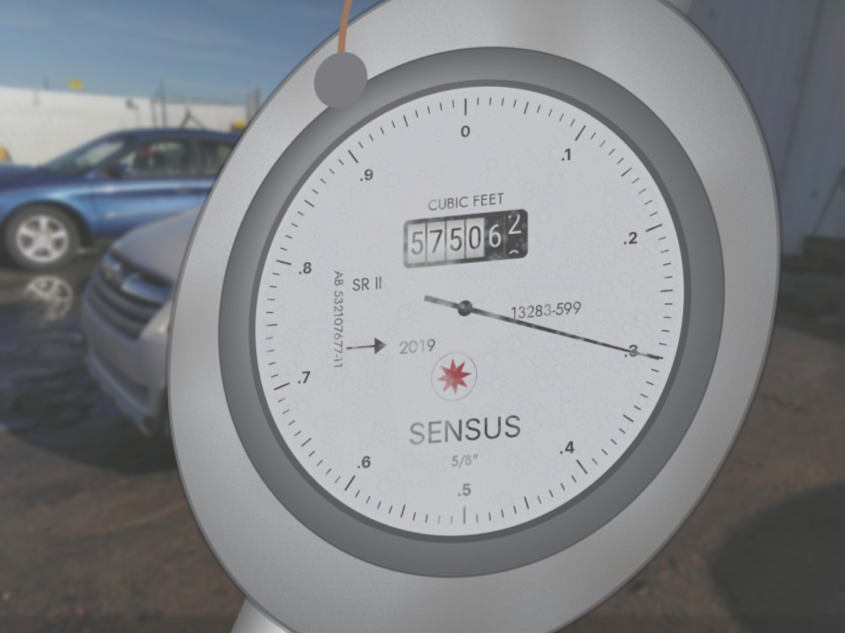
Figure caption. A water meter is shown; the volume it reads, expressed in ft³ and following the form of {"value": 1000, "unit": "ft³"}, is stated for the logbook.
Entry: {"value": 575062.30, "unit": "ft³"}
